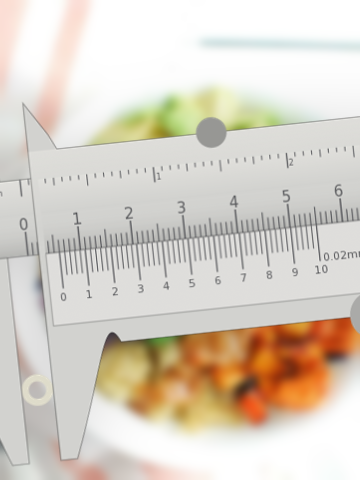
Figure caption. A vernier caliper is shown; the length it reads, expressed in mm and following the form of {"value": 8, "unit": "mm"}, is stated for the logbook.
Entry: {"value": 6.0, "unit": "mm"}
